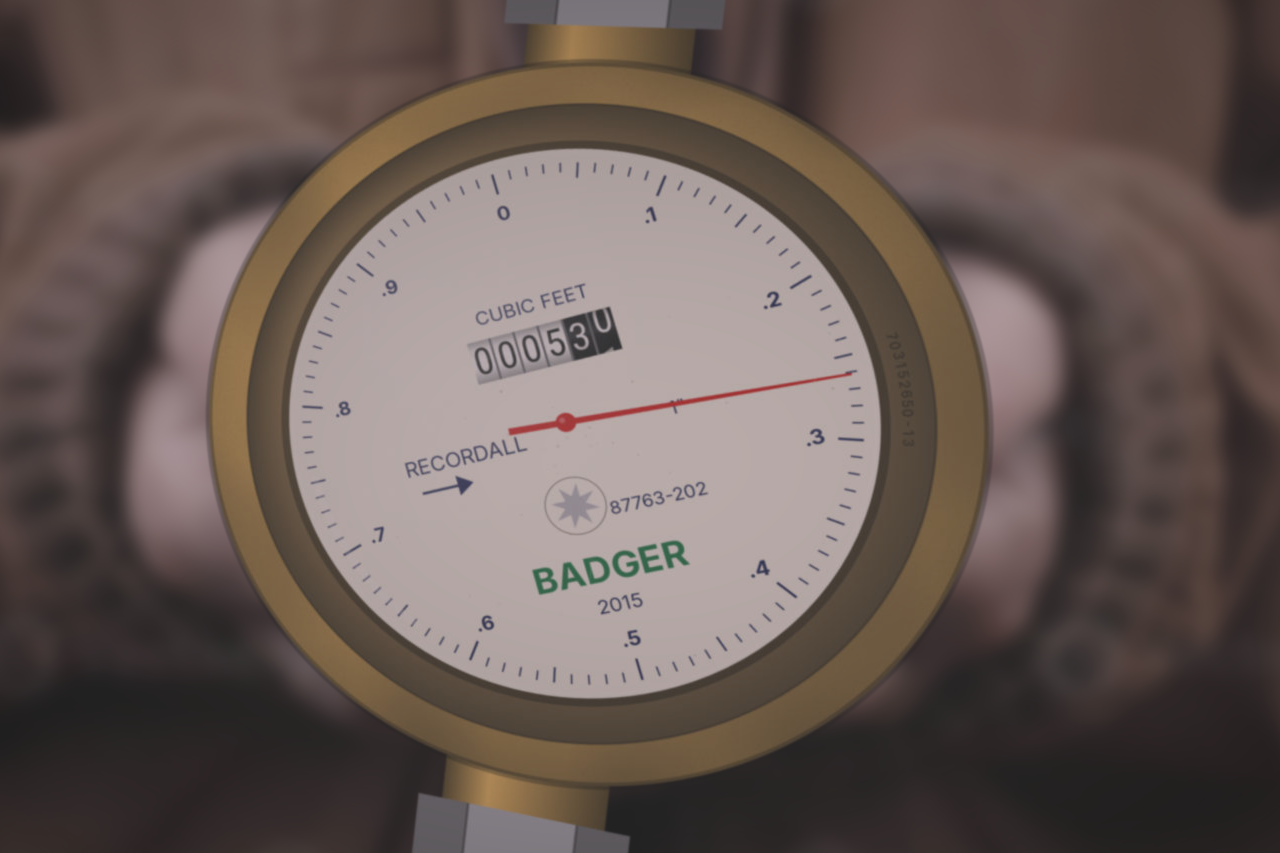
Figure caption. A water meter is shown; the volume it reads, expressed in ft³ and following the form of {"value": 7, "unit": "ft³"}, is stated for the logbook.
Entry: {"value": 530.26, "unit": "ft³"}
